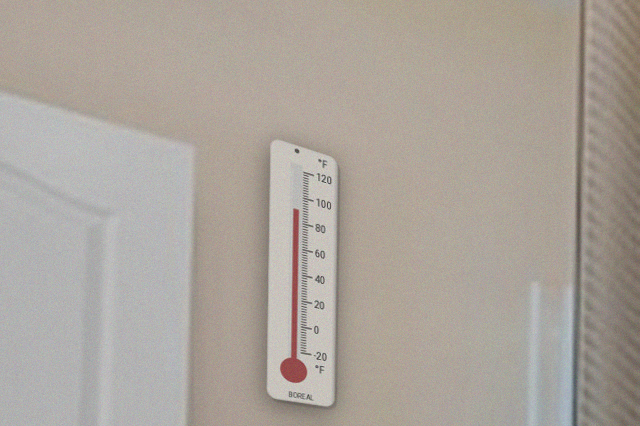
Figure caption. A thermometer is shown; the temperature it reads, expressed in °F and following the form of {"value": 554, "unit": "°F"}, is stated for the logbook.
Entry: {"value": 90, "unit": "°F"}
